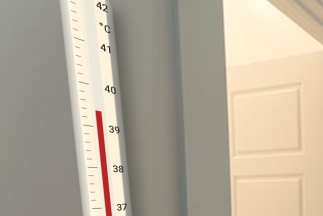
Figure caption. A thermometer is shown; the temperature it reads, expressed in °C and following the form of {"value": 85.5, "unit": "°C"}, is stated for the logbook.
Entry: {"value": 39.4, "unit": "°C"}
